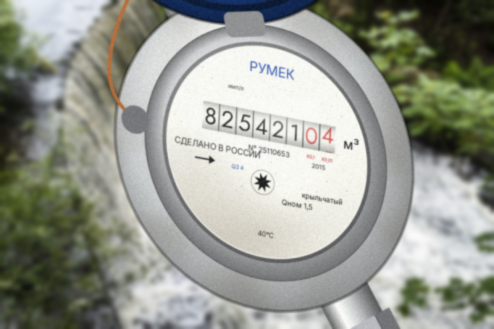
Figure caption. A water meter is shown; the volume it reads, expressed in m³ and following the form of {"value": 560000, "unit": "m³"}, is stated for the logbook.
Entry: {"value": 825421.04, "unit": "m³"}
